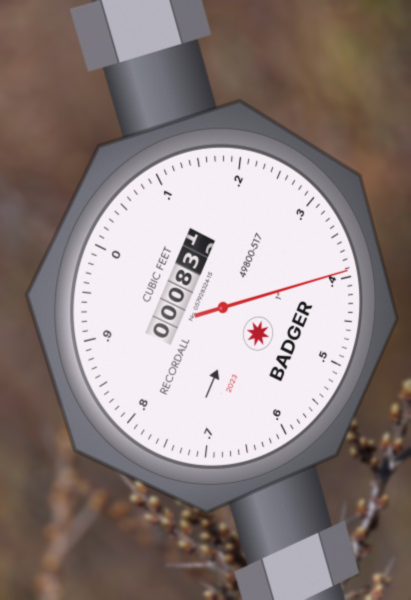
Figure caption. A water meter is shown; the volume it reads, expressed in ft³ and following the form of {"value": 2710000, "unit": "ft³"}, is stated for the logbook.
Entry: {"value": 831.39, "unit": "ft³"}
